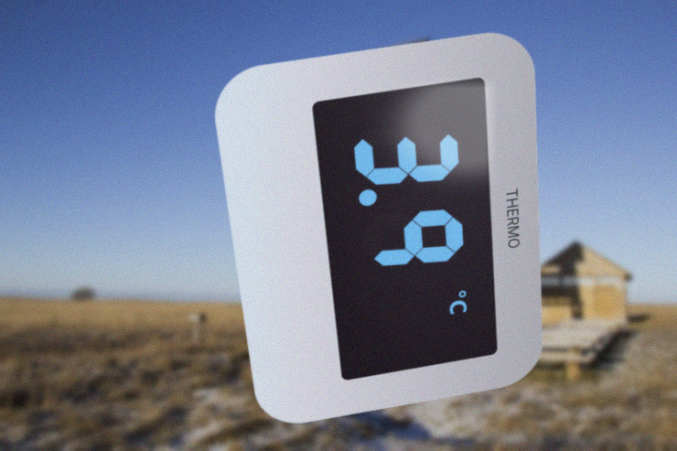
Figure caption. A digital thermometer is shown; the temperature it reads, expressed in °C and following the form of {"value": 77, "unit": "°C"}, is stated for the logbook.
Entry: {"value": 3.9, "unit": "°C"}
